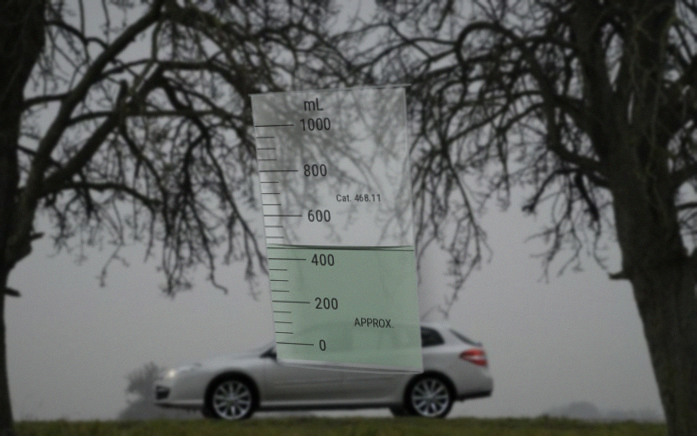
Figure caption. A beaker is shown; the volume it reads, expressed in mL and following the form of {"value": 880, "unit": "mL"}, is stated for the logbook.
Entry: {"value": 450, "unit": "mL"}
